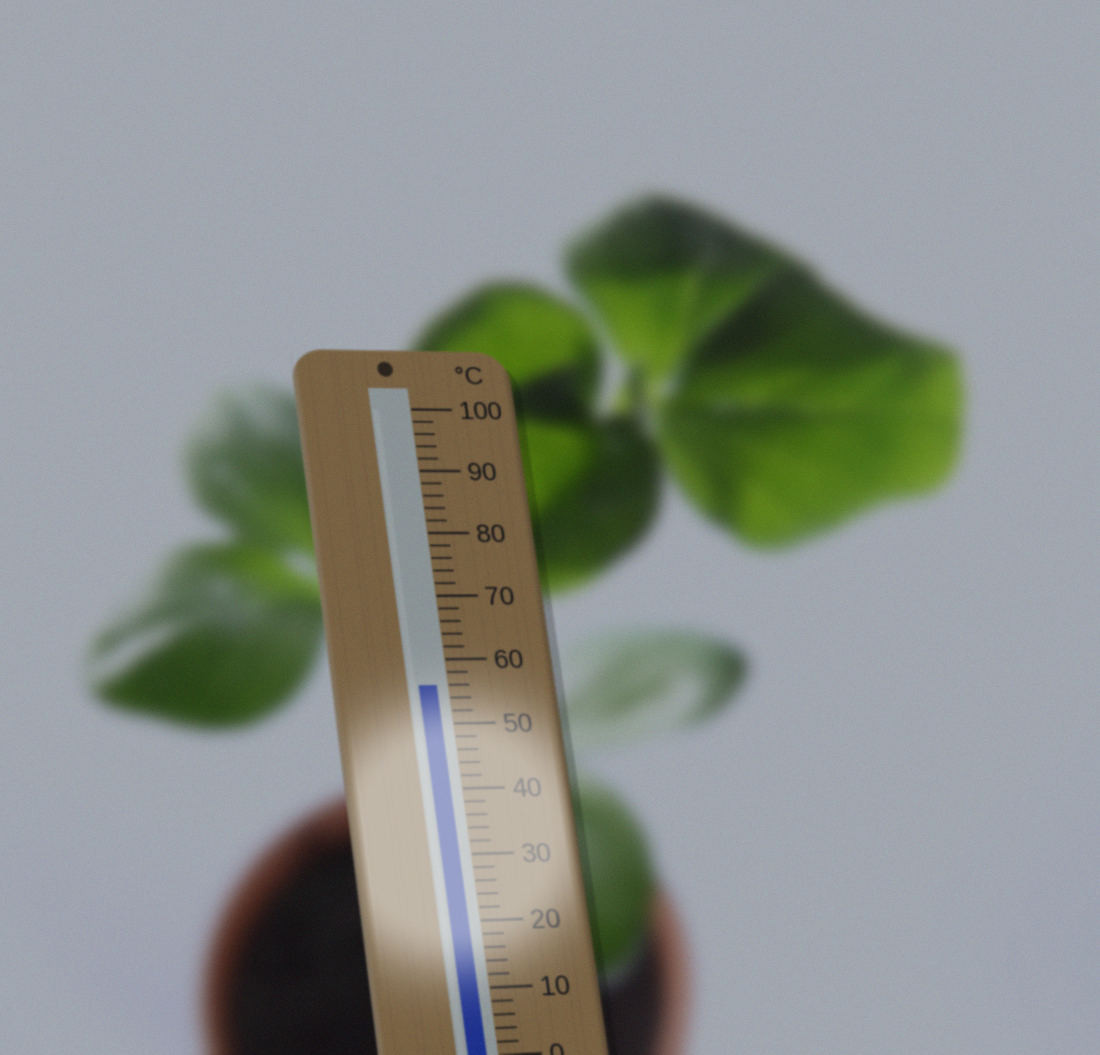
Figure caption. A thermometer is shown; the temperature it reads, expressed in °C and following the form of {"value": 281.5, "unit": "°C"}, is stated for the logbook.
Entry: {"value": 56, "unit": "°C"}
